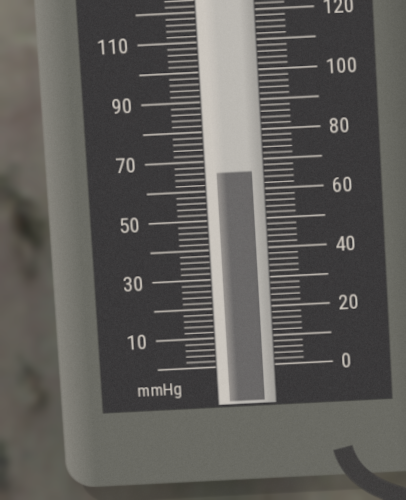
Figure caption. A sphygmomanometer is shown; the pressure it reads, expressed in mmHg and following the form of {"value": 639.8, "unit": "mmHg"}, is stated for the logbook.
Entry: {"value": 66, "unit": "mmHg"}
